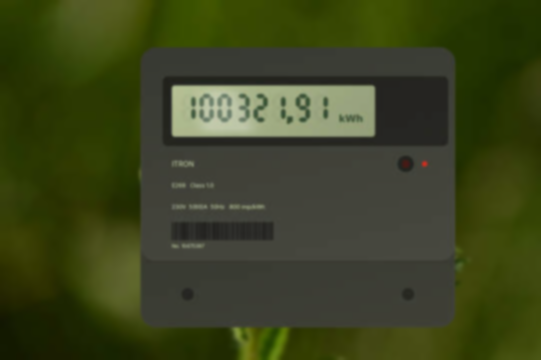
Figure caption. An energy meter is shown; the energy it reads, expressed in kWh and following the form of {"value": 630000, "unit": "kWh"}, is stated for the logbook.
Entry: {"value": 100321.91, "unit": "kWh"}
